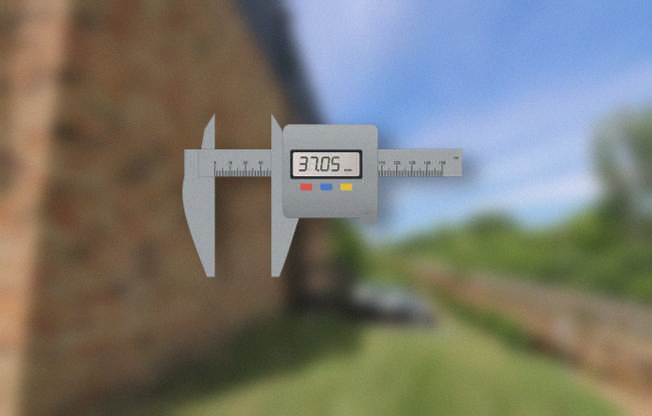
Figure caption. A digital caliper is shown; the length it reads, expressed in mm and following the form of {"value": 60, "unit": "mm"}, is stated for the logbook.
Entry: {"value": 37.05, "unit": "mm"}
